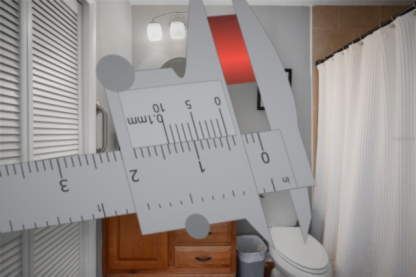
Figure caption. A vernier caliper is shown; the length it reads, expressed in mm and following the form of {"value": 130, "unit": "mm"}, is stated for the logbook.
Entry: {"value": 4.8, "unit": "mm"}
